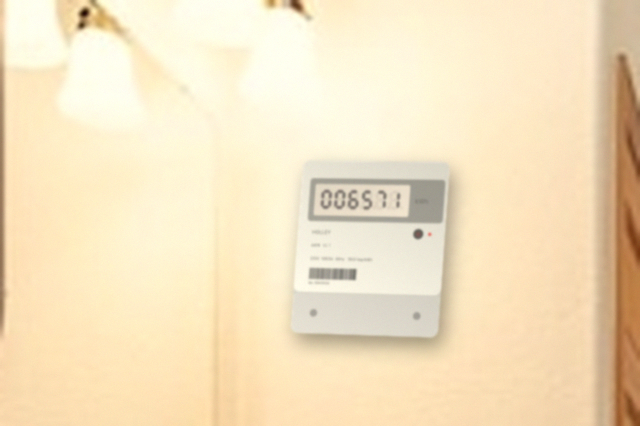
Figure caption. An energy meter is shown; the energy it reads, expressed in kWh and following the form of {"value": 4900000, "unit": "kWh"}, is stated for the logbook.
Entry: {"value": 6571, "unit": "kWh"}
